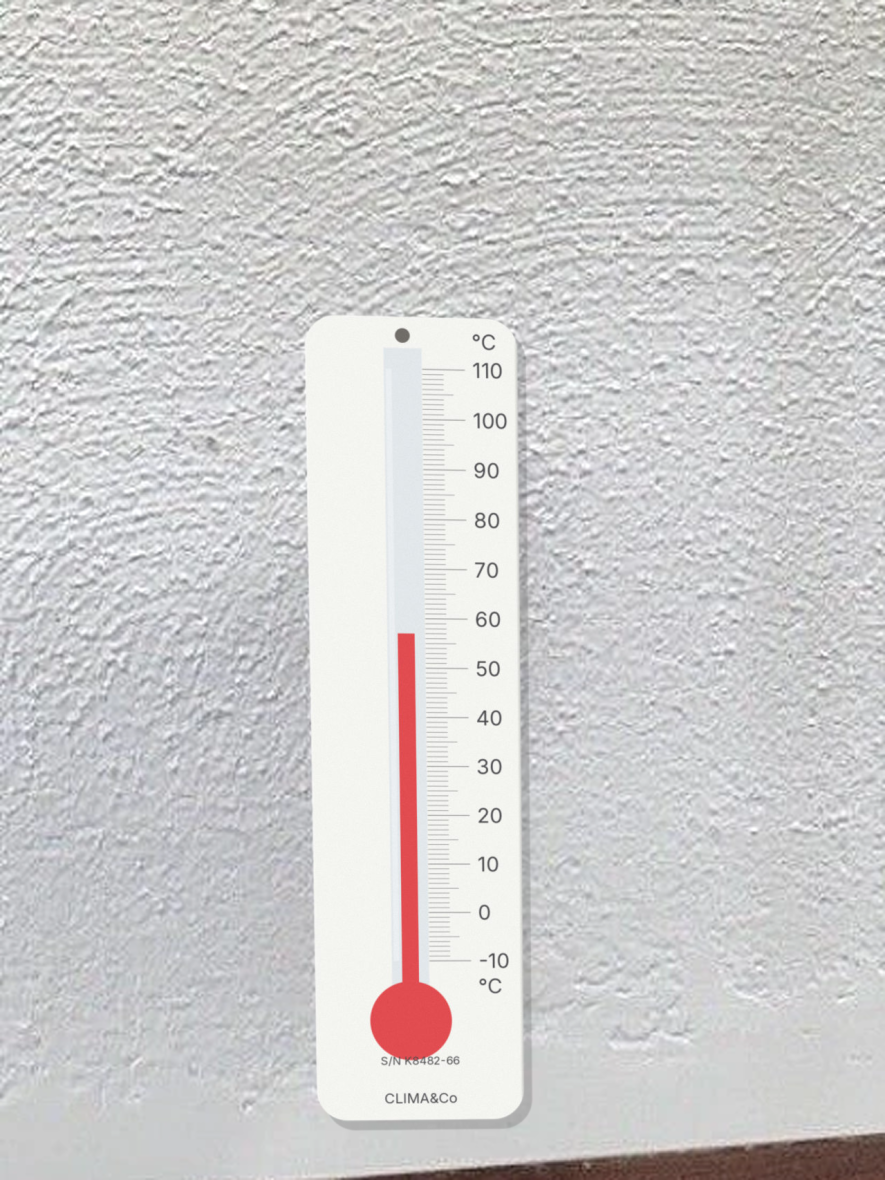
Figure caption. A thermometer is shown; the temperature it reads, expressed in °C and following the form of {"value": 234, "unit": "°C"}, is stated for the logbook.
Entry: {"value": 57, "unit": "°C"}
